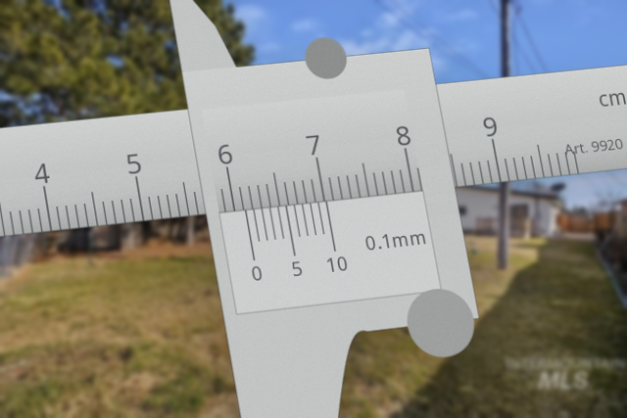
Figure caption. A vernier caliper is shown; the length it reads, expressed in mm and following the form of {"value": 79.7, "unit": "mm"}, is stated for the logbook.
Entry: {"value": 61.2, "unit": "mm"}
